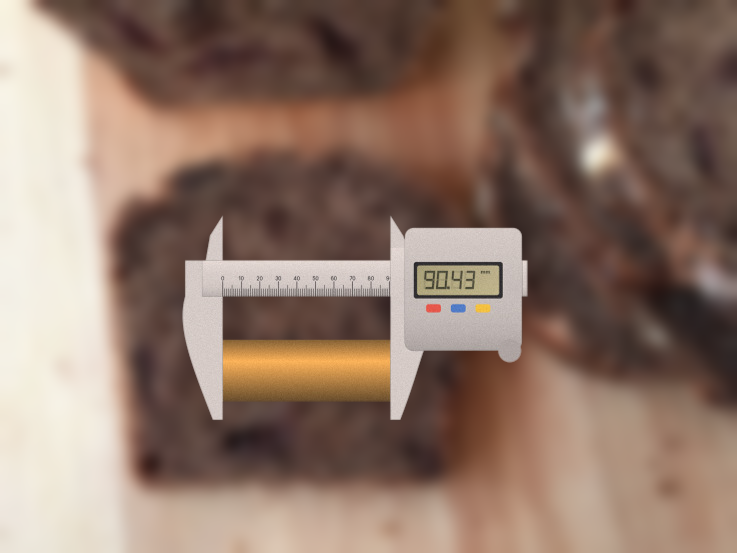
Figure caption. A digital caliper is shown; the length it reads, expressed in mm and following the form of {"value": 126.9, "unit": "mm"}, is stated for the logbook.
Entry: {"value": 90.43, "unit": "mm"}
